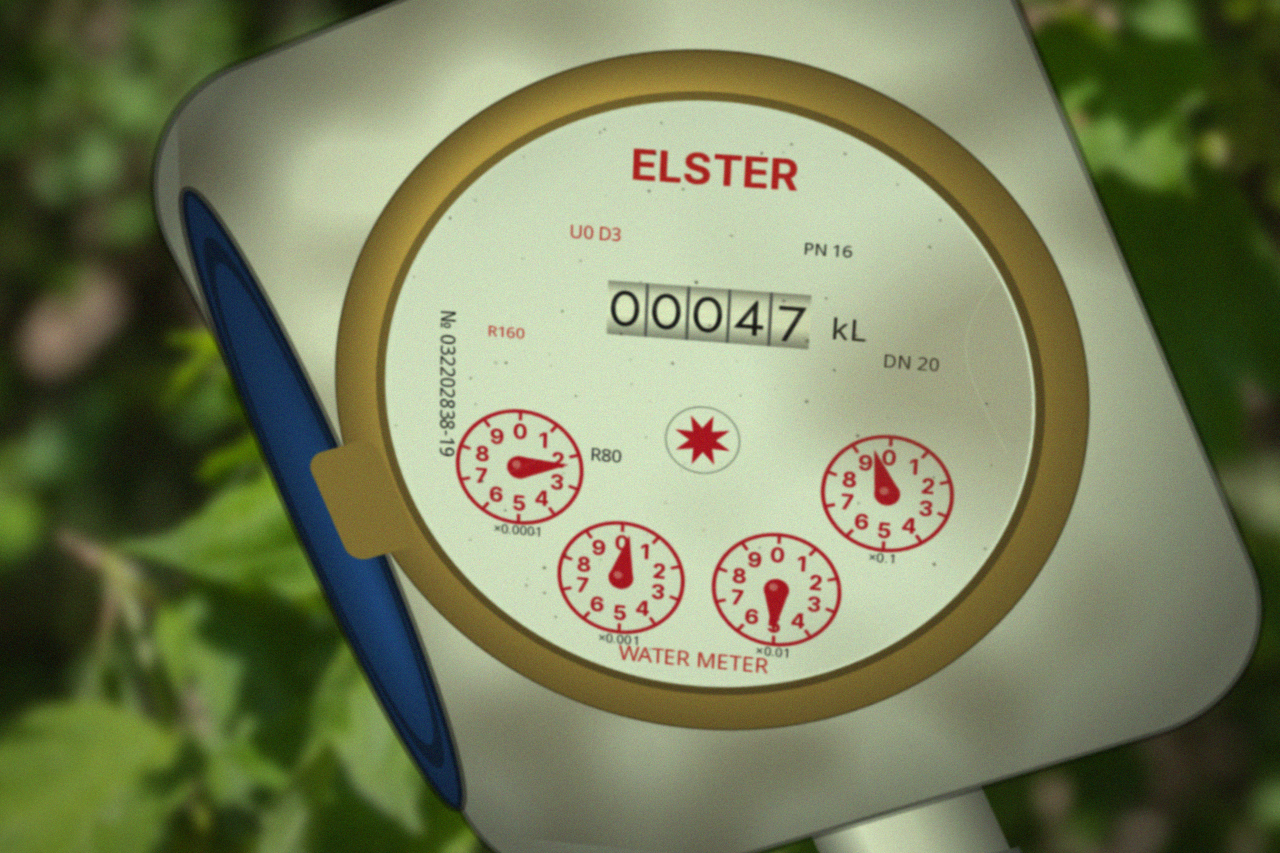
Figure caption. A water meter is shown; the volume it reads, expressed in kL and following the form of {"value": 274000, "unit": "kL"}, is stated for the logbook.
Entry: {"value": 46.9502, "unit": "kL"}
